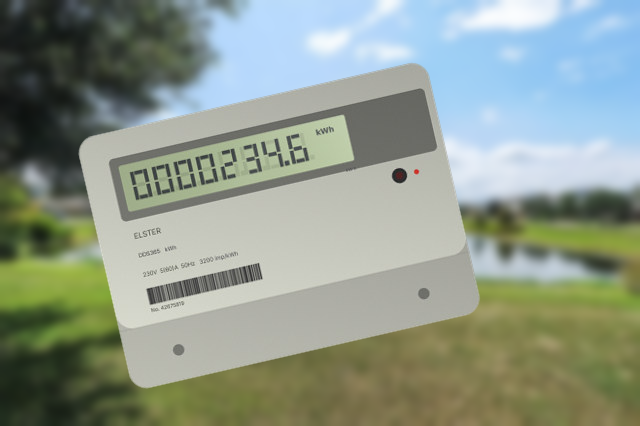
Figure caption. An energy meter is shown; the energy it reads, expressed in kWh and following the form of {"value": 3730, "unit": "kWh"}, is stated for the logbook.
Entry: {"value": 234.6, "unit": "kWh"}
